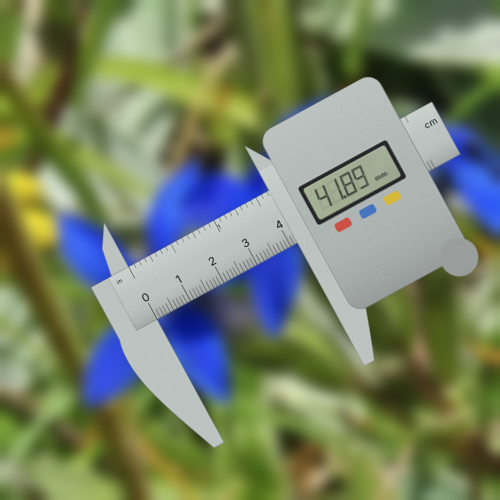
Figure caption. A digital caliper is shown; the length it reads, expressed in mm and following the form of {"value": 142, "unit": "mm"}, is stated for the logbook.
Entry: {"value": 41.89, "unit": "mm"}
